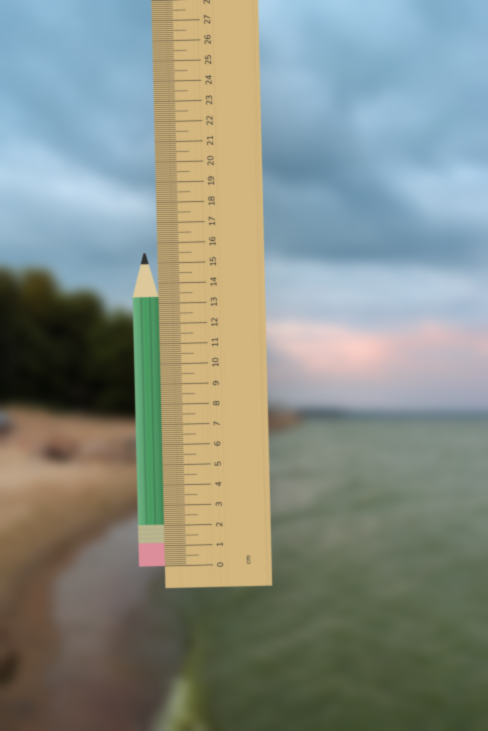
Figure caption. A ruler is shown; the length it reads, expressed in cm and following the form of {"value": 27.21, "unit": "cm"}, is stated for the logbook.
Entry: {"value": 15.5, "unit": "cm"}
